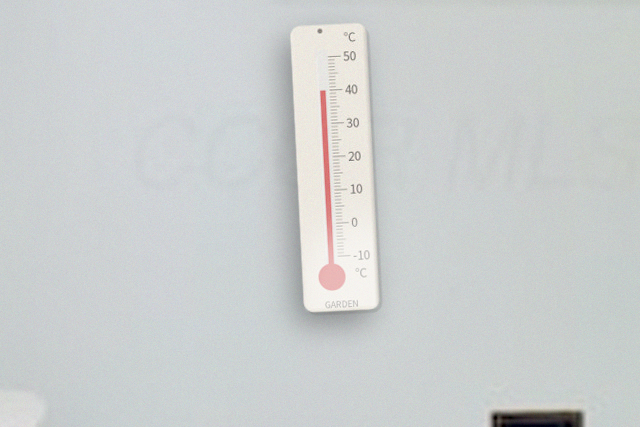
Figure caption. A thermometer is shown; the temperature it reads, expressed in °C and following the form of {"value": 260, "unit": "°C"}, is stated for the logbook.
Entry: {"value": 40, "unit": "°C"}
